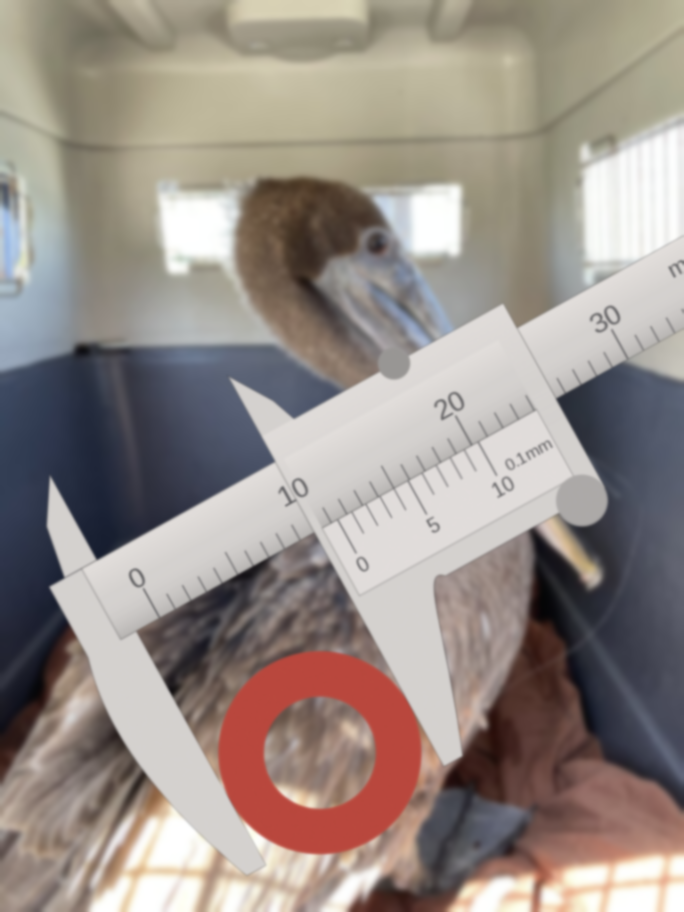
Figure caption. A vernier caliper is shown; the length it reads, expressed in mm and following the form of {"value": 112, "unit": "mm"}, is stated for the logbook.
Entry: {"value": 11.4, "unit": "mm"}
